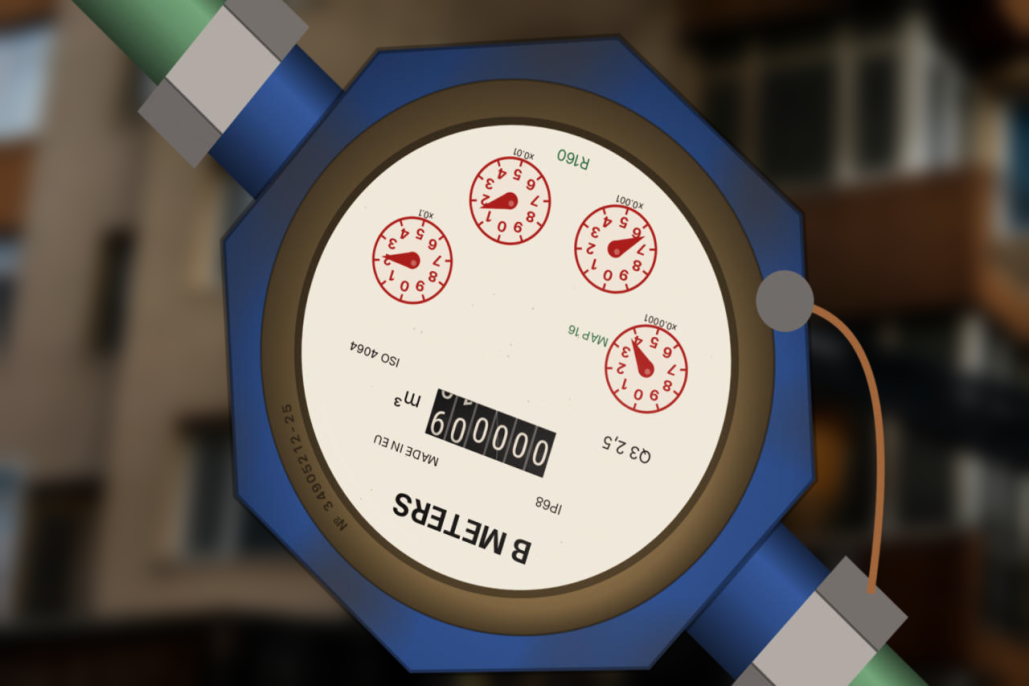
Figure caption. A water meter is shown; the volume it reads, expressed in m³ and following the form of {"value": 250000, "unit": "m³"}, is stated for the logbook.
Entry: {"value": 9.2163, "unit": "m³"}
